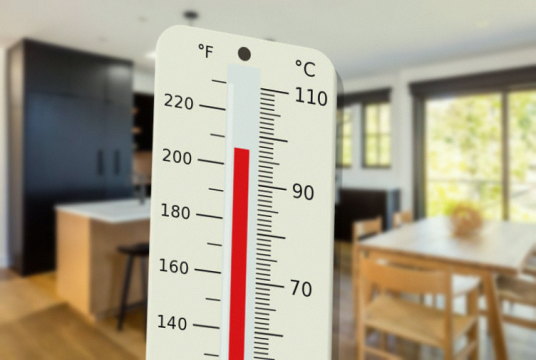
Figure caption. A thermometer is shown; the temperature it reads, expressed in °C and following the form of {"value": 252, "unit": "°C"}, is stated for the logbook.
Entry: {"value": 97, "unit": "°C"}
